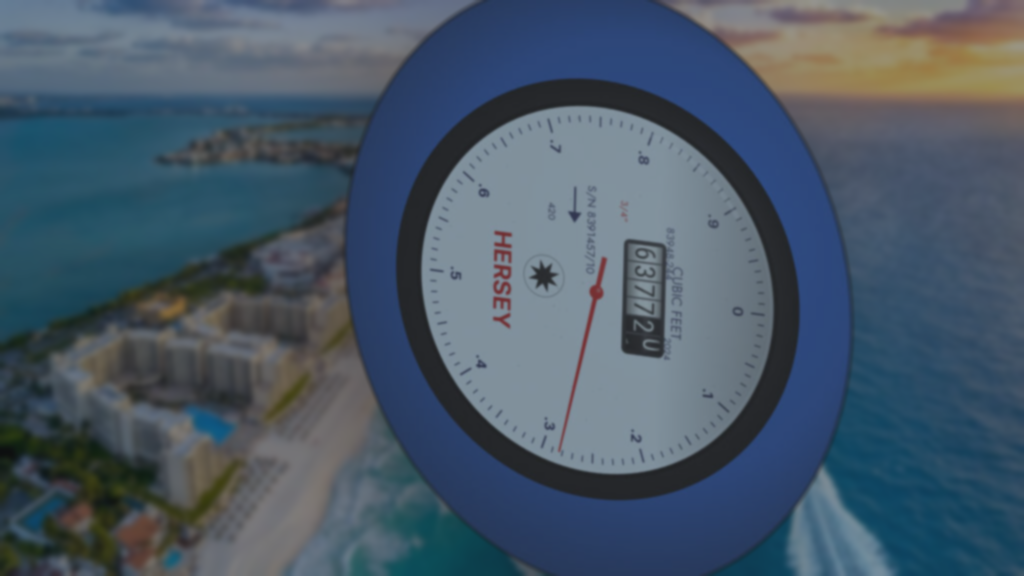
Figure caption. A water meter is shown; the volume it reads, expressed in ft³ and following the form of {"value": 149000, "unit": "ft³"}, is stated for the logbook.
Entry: {"value": 637720.28, "unit": "ft³"}
